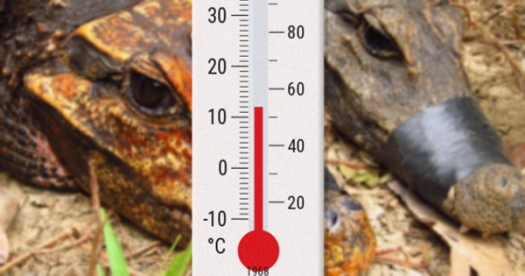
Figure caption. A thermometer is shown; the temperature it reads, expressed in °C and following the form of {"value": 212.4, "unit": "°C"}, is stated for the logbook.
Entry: {"value": 12, "unit": "°C"}
